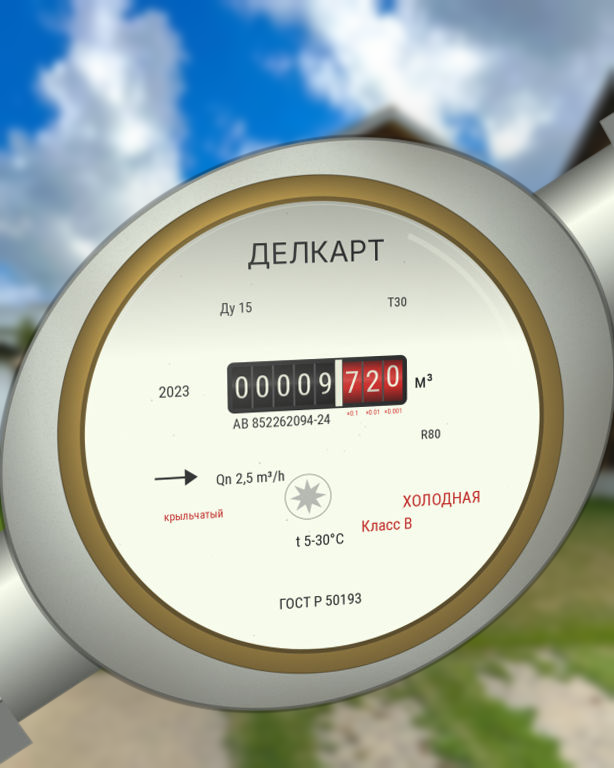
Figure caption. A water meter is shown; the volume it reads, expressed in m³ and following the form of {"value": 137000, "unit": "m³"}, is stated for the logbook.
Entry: {"value": 9.720, "unit": "m³"}
